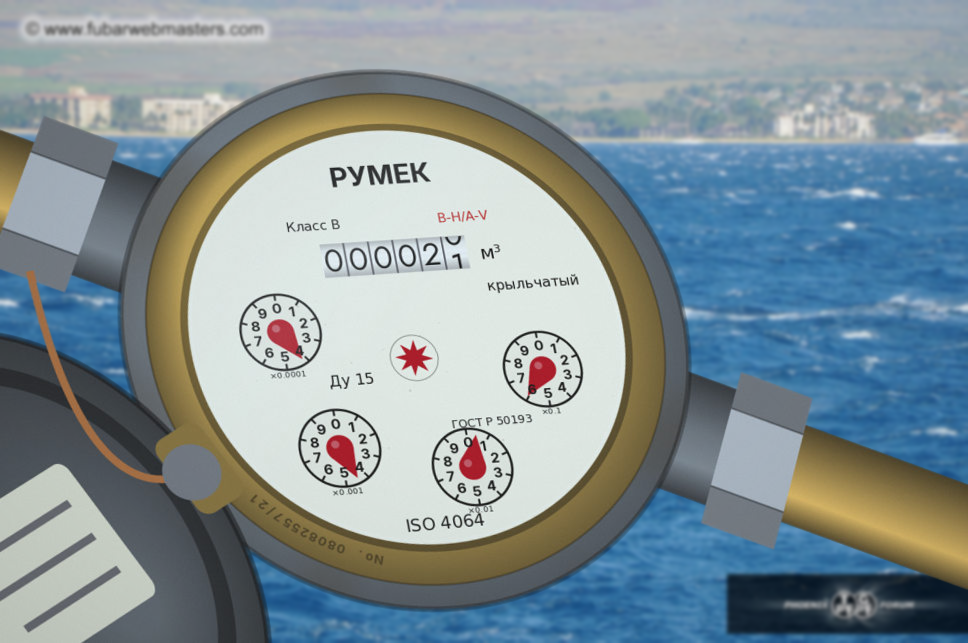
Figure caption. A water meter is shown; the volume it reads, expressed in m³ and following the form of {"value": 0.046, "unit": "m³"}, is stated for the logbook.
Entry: {"value": 20.6044, "unit": "m³"}
